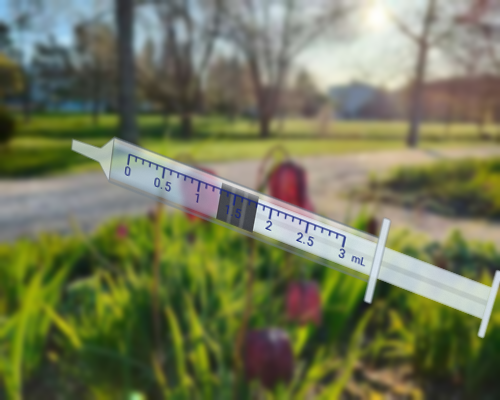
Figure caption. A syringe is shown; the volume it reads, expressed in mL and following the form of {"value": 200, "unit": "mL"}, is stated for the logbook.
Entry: {"value": 1.3, "unit": "mL"}
